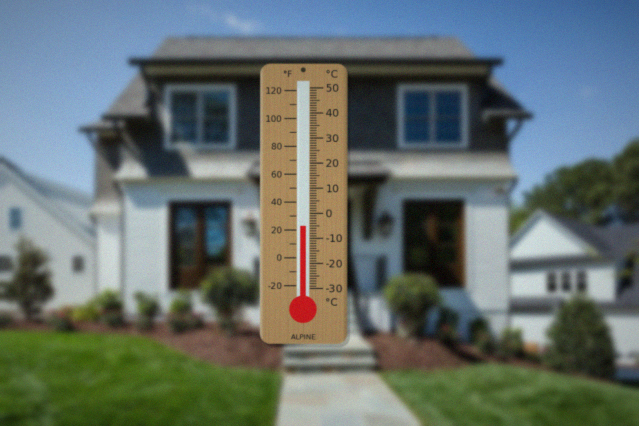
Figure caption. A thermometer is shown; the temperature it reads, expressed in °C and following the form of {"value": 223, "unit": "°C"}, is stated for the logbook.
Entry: {"value": -5, "unit": "°C"}
